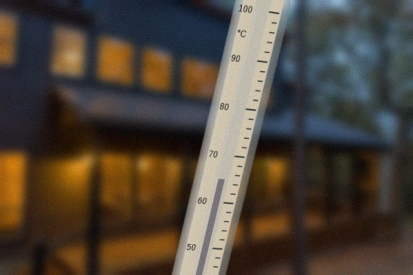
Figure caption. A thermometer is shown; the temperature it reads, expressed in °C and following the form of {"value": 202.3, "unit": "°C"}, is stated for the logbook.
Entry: {"value": 65, "unit": "°C"}
